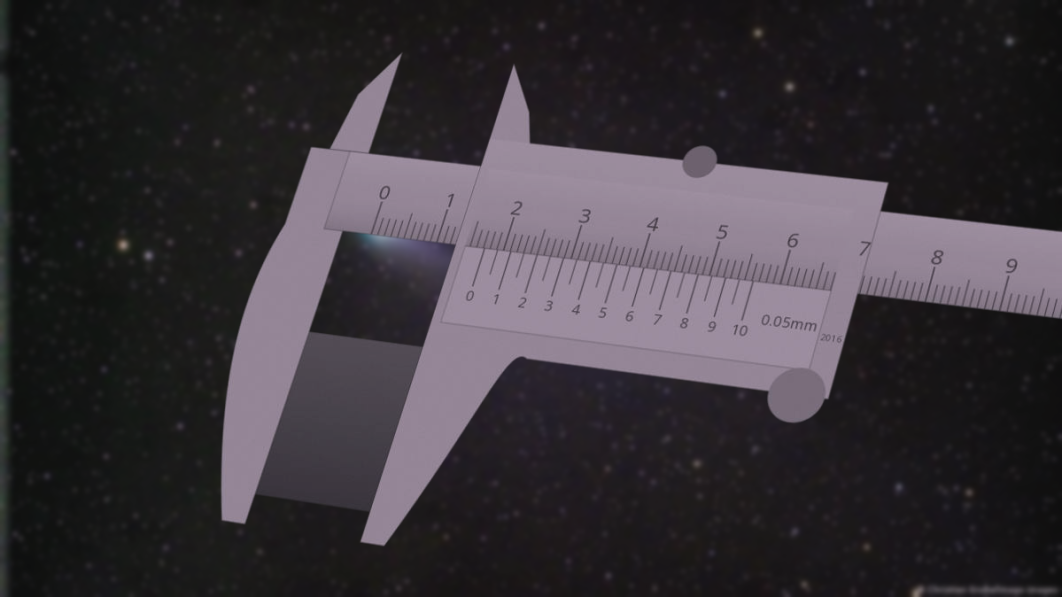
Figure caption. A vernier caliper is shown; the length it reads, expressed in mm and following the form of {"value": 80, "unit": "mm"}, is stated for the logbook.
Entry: {"value": 17.2, "unit": "mm"}
